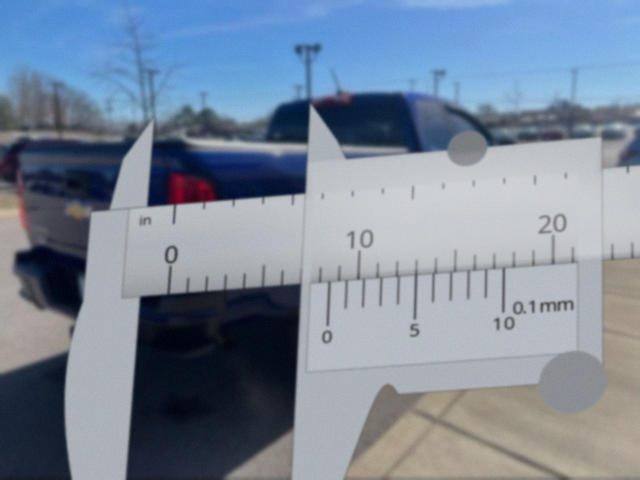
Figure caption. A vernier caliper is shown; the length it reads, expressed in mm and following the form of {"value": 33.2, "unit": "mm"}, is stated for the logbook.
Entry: {"value": 8.5, "unit": "mm"}
